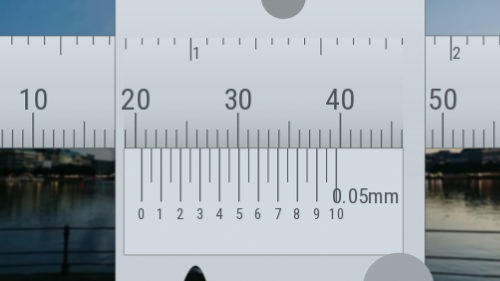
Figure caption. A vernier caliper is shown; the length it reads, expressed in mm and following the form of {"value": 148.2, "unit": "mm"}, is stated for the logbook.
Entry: {"value": 20.6, "unit": "mm"}
